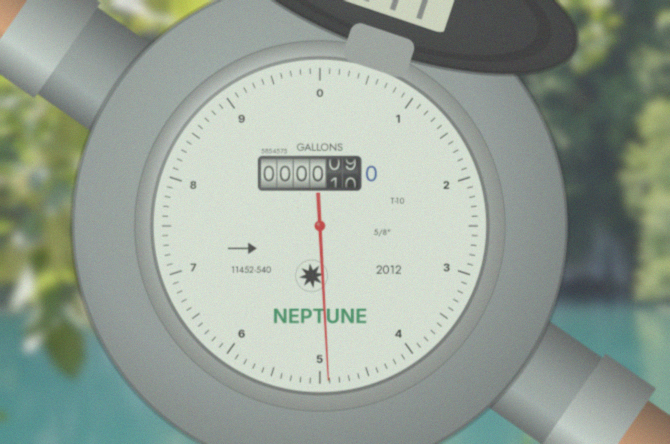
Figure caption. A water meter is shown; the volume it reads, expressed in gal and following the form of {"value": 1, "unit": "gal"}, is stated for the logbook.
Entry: {"value": 94.9, "unit": "gal"}
